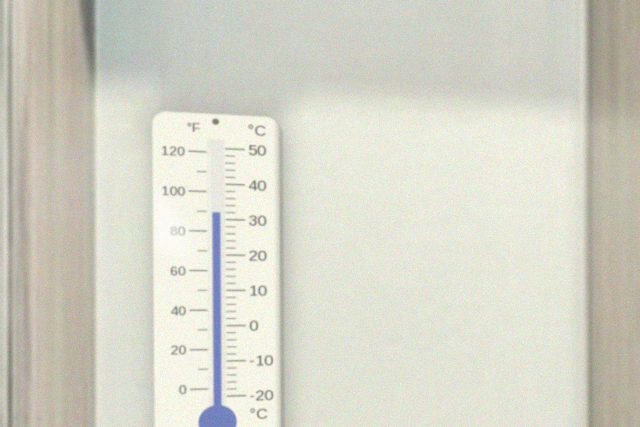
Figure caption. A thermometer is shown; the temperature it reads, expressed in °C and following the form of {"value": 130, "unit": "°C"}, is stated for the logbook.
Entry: {"value": 32, "unit": "°C"}
